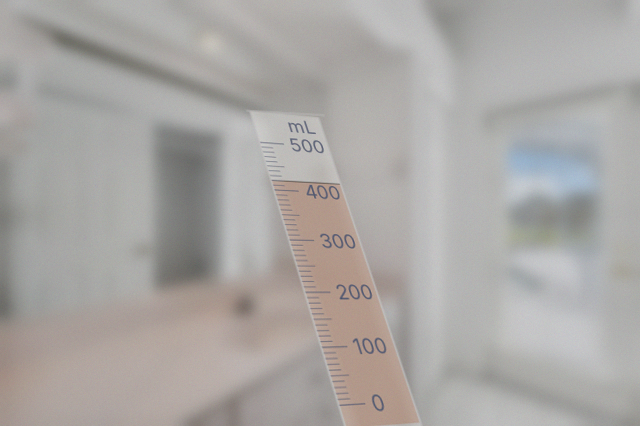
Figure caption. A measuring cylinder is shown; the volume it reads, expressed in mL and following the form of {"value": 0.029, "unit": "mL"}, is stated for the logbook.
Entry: {"value": 420, "unit": "mL"}
